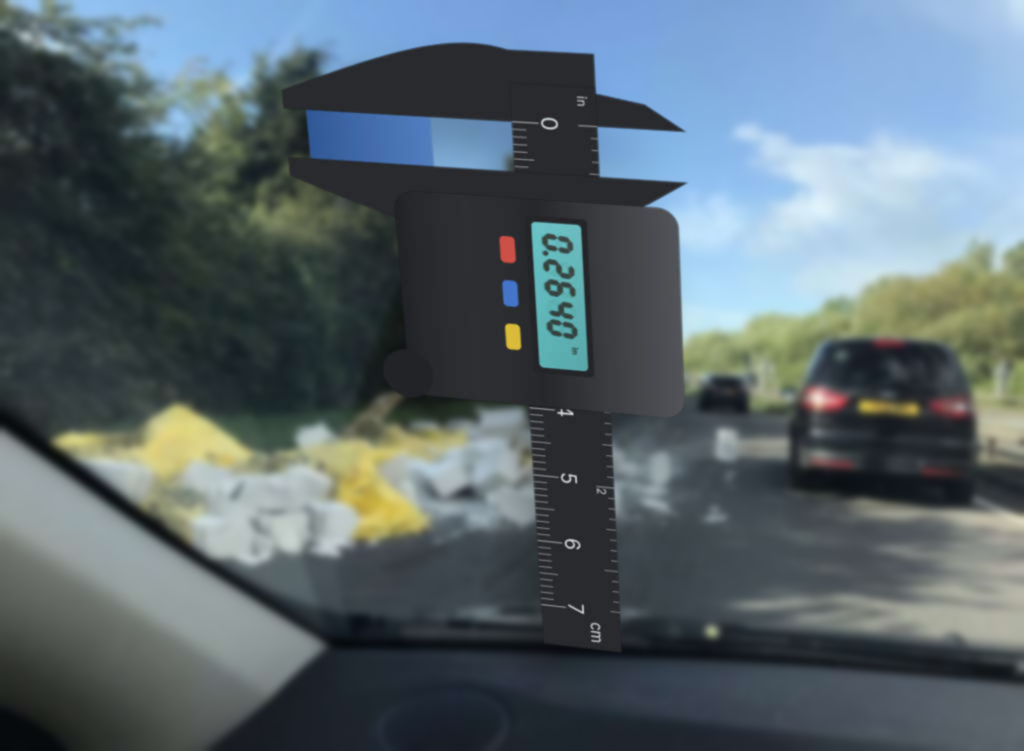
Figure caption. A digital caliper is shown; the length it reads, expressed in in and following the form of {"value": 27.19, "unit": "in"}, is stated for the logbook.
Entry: {"value": 0.2640, "unit": "in"}
